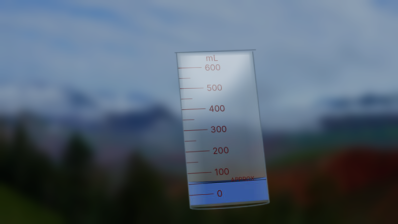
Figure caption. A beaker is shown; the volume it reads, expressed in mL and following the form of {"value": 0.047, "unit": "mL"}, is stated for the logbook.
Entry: {"value": 50, "unit": "mL"}
